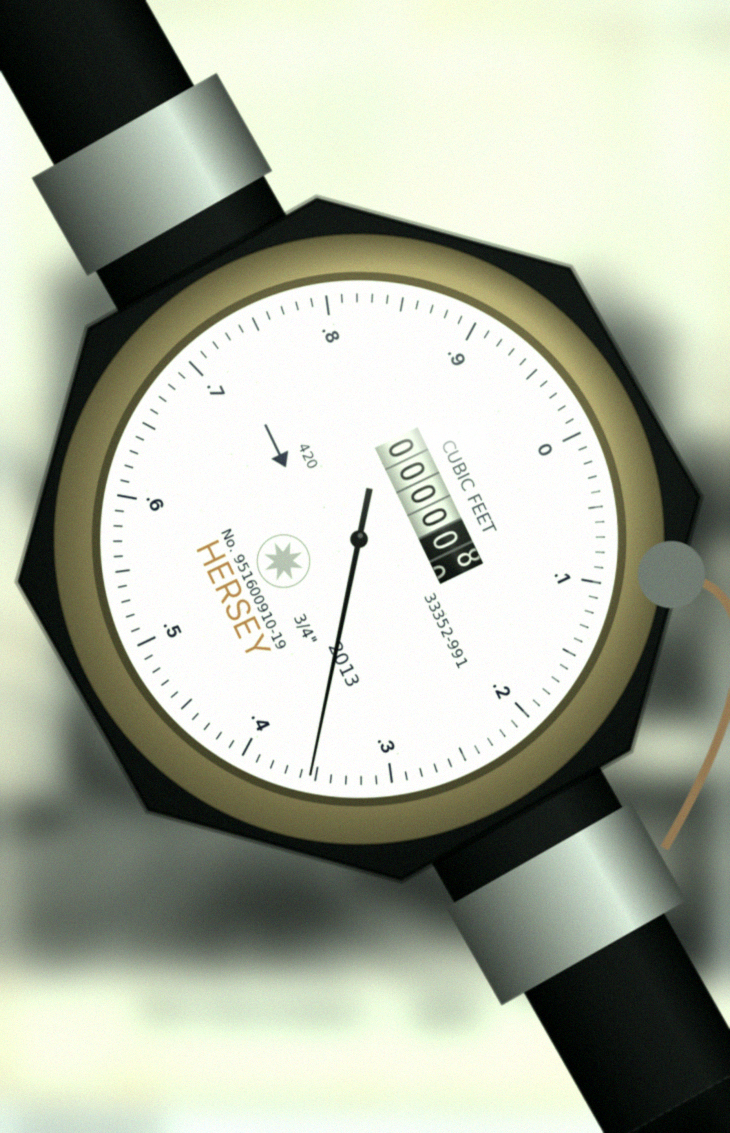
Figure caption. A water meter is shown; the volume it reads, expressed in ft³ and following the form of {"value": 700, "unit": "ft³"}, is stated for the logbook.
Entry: {"value": 8.35, "unit": "ft³"}
